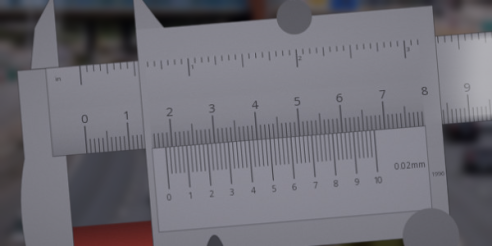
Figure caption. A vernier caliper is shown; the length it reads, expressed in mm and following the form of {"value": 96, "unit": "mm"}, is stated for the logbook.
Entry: {"value": 18.5, "unit": "mm"}
